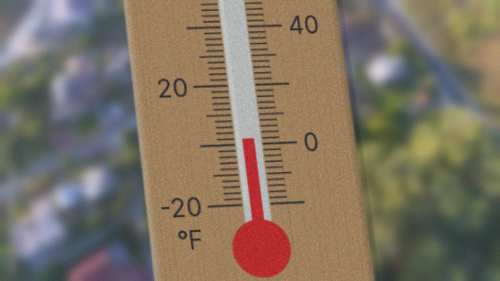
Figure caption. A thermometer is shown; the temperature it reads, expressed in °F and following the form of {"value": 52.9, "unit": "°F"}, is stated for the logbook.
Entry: {"value": 2, "unit": "°F"}
